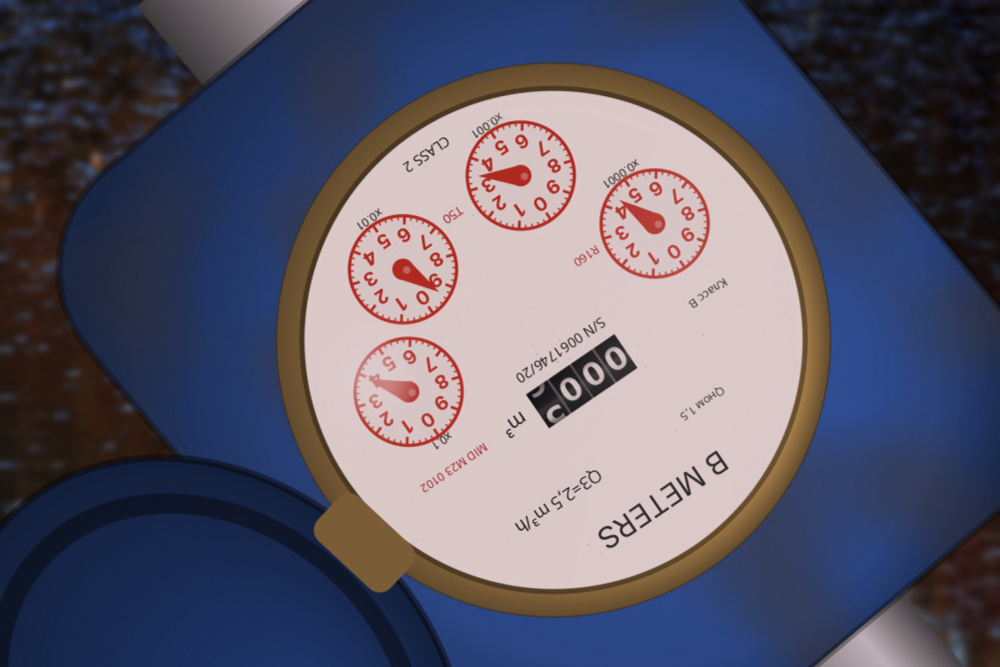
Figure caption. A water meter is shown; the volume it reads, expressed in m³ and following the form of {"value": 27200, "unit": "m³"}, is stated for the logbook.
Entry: {"value": 5.3934, "unit": "m³"}
